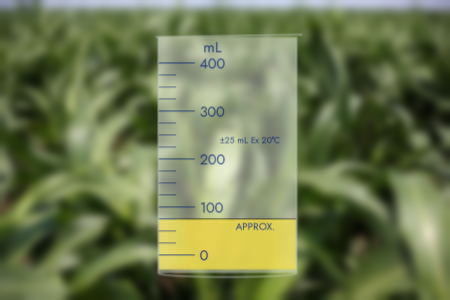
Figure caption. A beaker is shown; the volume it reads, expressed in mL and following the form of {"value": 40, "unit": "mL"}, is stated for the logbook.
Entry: {"value": 75, "unit": "mL"}
